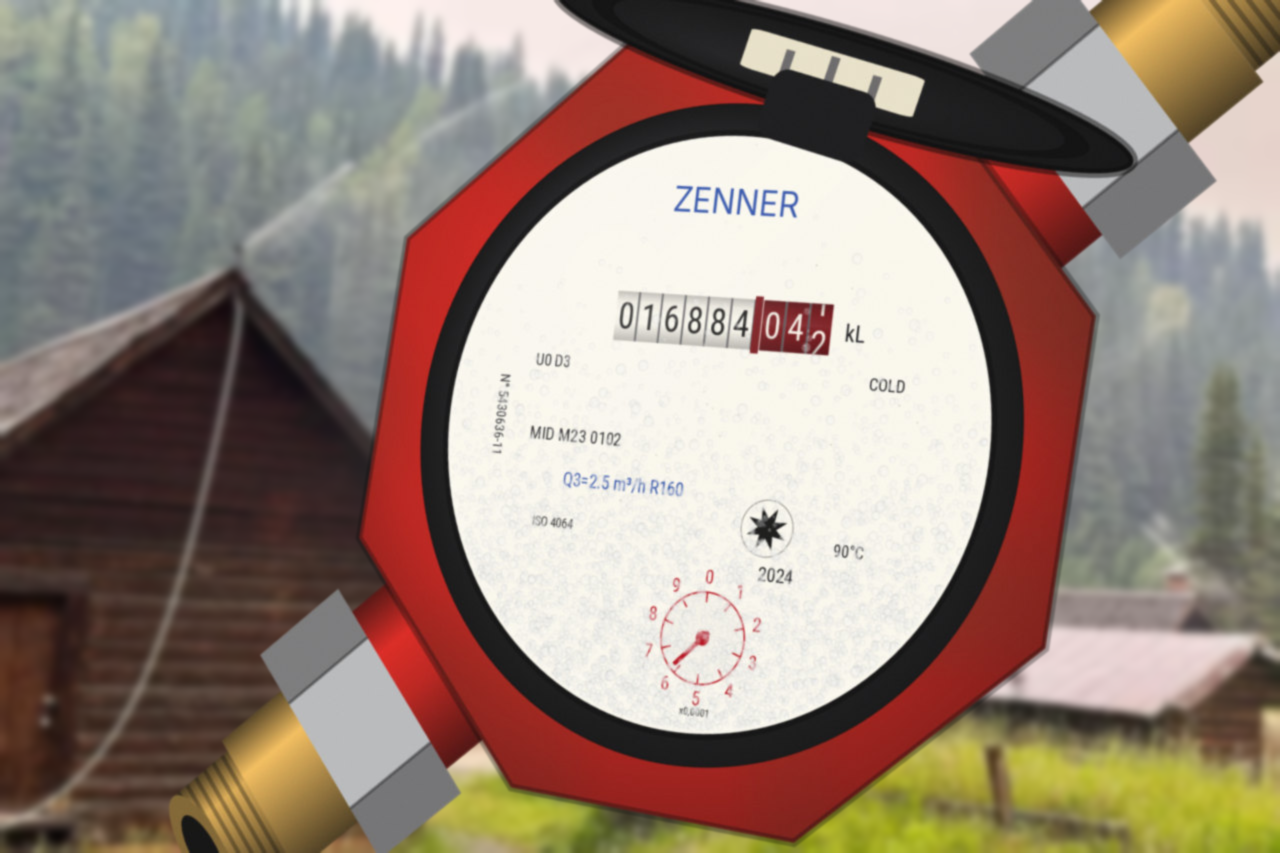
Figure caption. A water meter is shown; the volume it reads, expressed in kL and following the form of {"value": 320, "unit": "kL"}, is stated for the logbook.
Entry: {"value": 16884.0416, "unit": "kL"}
